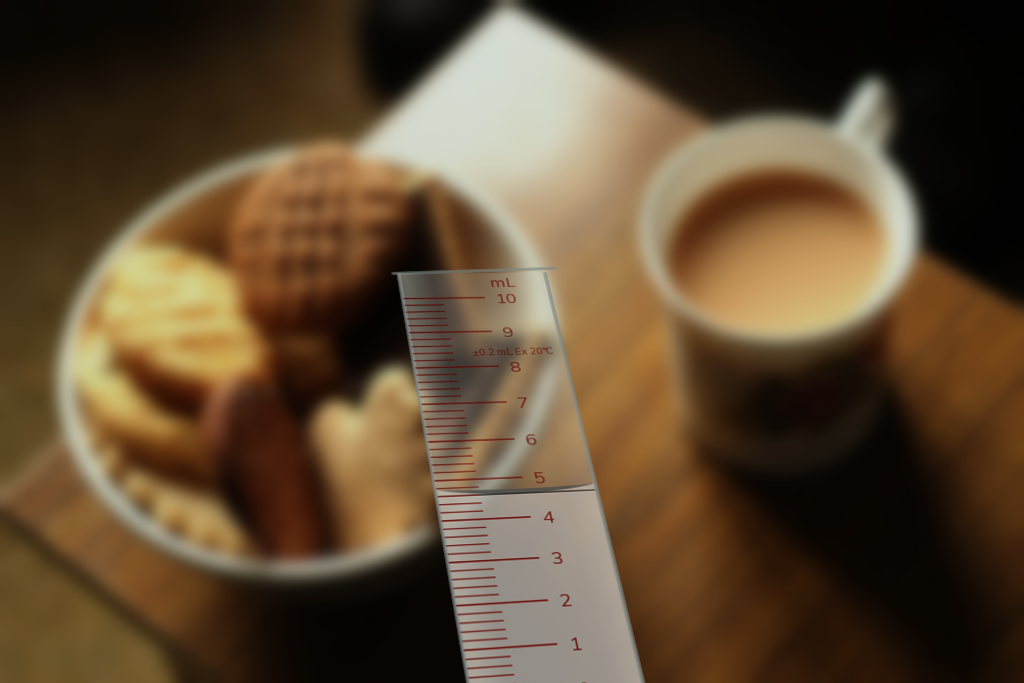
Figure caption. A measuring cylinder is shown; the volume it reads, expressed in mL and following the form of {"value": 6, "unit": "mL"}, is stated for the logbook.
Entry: {"value": 4.6, "unit": "mL"}
